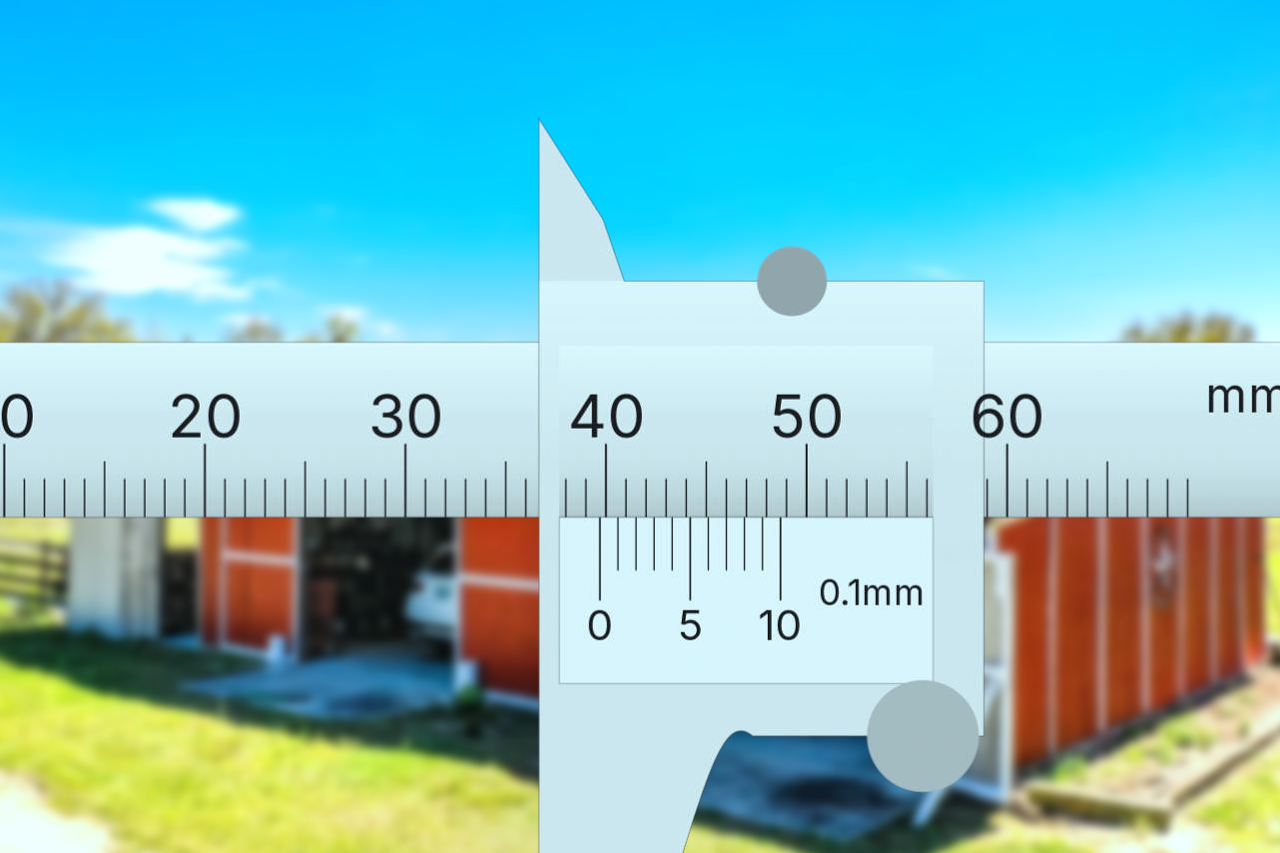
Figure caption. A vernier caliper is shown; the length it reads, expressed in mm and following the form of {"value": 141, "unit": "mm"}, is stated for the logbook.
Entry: {"value": 39.7, "unit": "mm"}
